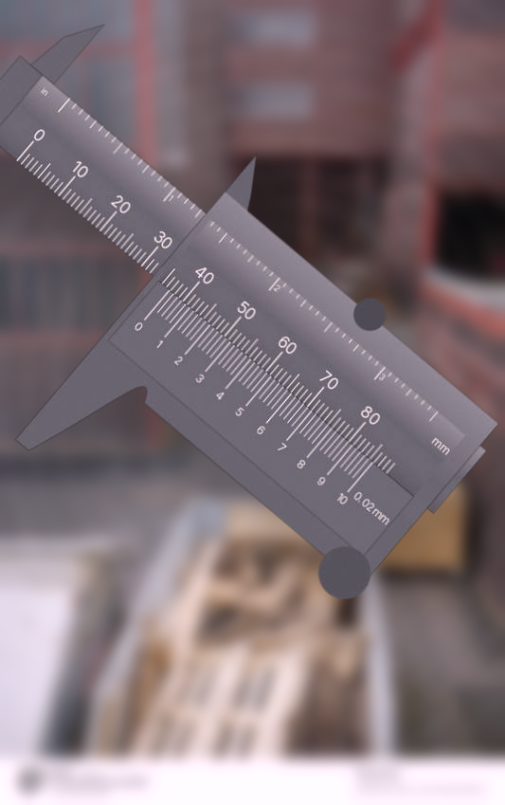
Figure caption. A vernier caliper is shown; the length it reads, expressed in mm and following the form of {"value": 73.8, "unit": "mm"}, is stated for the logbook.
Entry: {"value": 36.8, "unit": "mm"}
